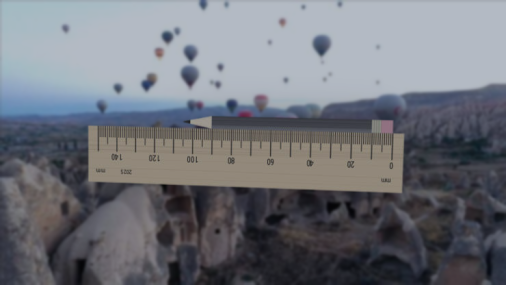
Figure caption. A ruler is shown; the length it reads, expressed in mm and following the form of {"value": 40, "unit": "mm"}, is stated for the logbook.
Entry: {"value": 105, "unit": "mm"}
